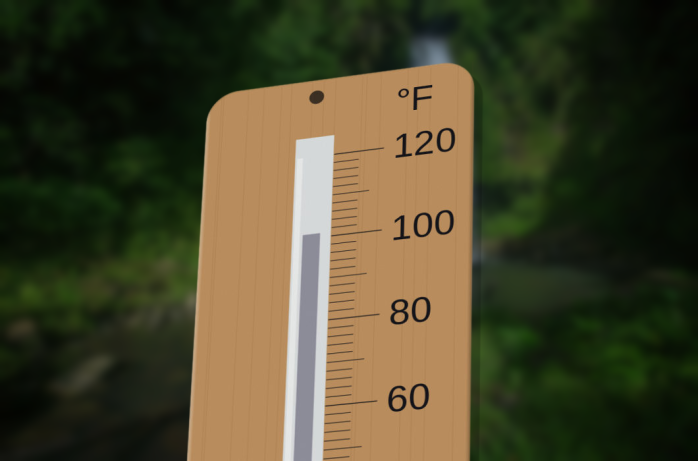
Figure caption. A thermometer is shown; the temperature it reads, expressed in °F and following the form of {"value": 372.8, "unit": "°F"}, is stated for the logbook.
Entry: {"value": 101, "unit": "°F"}
